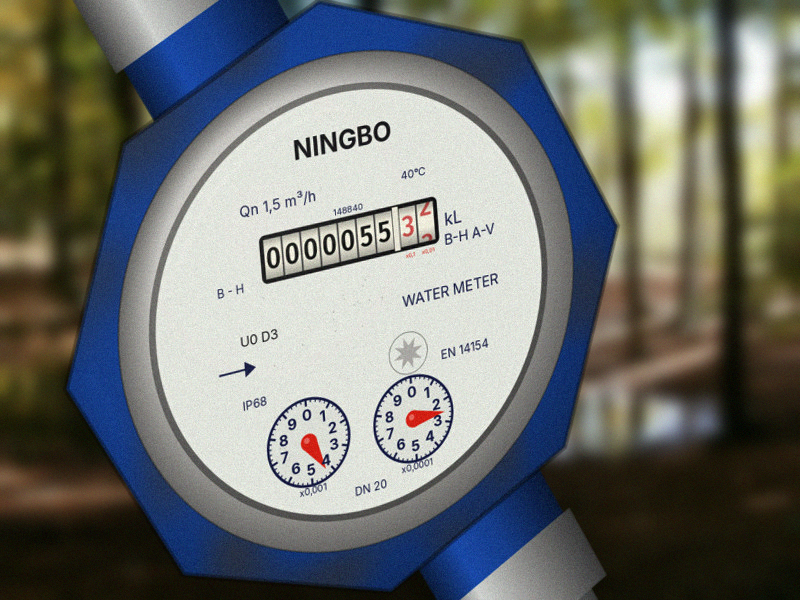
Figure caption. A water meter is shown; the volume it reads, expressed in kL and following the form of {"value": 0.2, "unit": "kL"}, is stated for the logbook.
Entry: {"value": 55.3242, "unit": "kL"}
